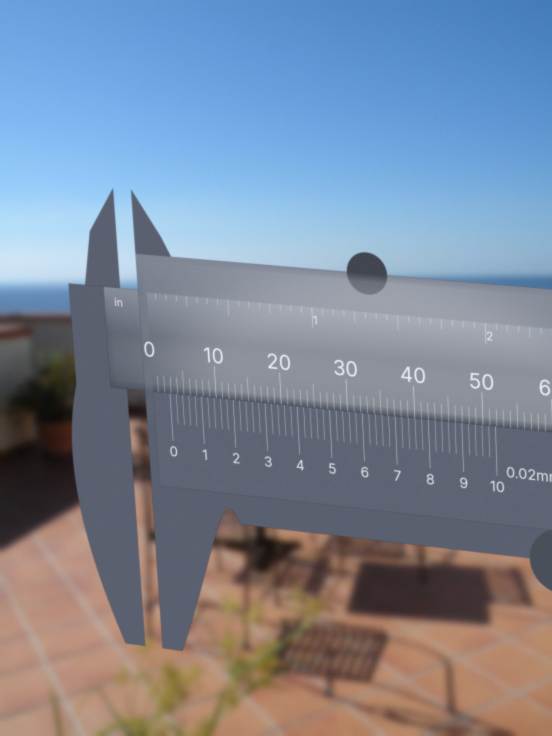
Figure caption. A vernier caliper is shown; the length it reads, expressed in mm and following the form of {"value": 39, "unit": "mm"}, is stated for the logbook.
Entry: {"value": 2.8, "unit": "mm"}
